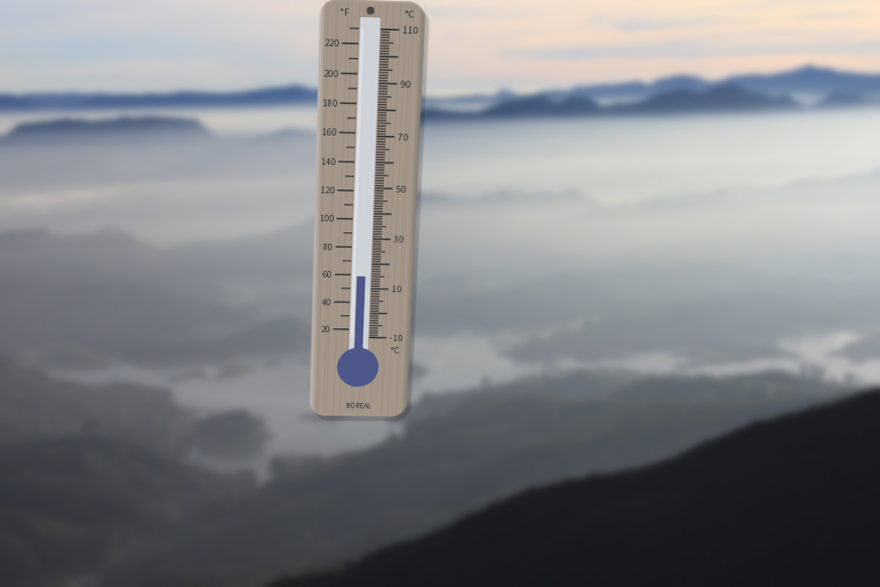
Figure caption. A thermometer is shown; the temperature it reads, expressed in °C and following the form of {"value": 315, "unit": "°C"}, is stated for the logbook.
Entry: {"value": 15, "unit": "°C"}
